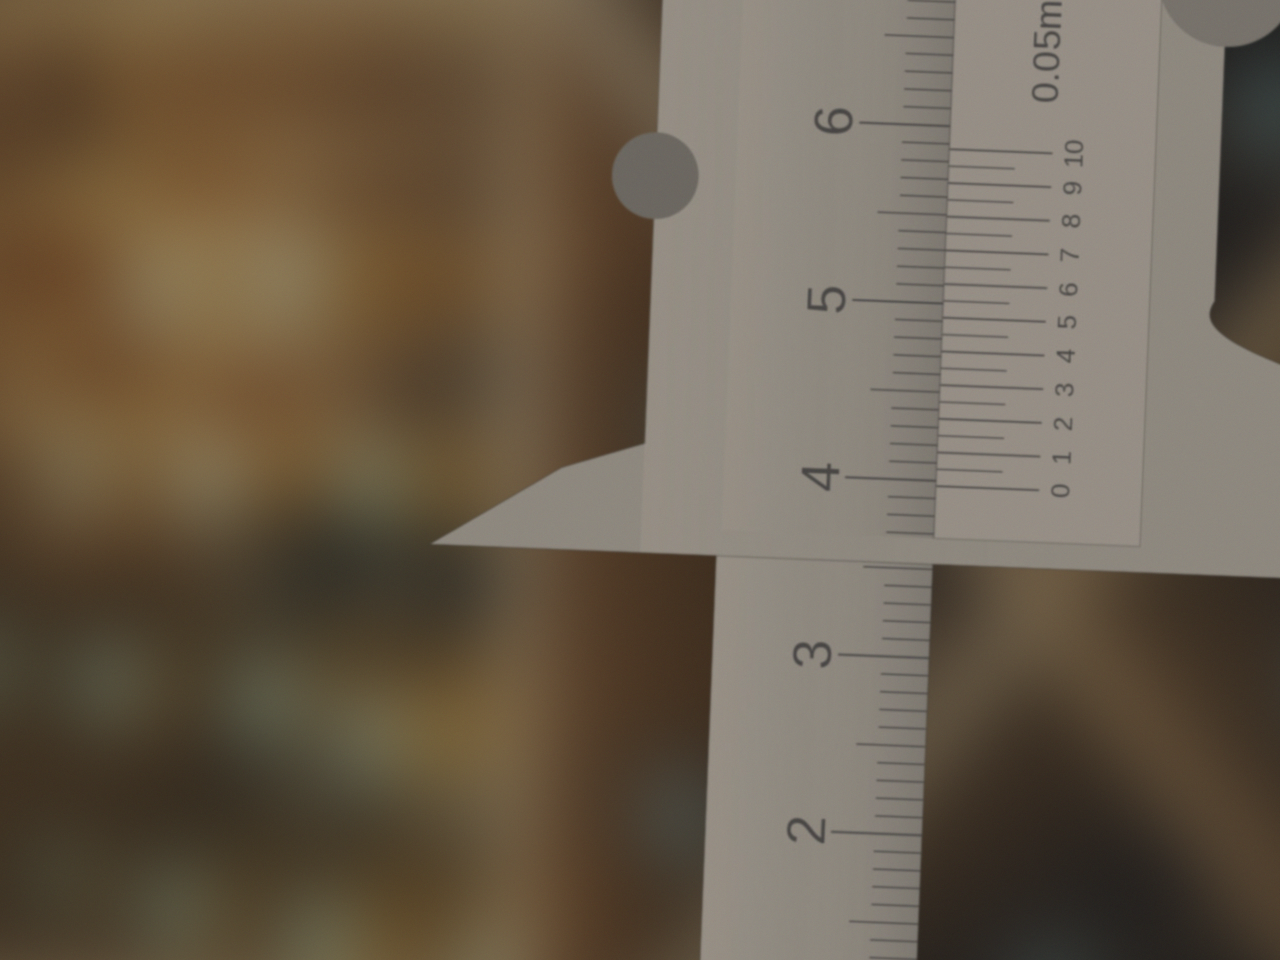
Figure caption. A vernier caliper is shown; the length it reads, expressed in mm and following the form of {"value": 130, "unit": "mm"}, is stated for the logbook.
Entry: {"value": 39.7, "unit": "mm"}
